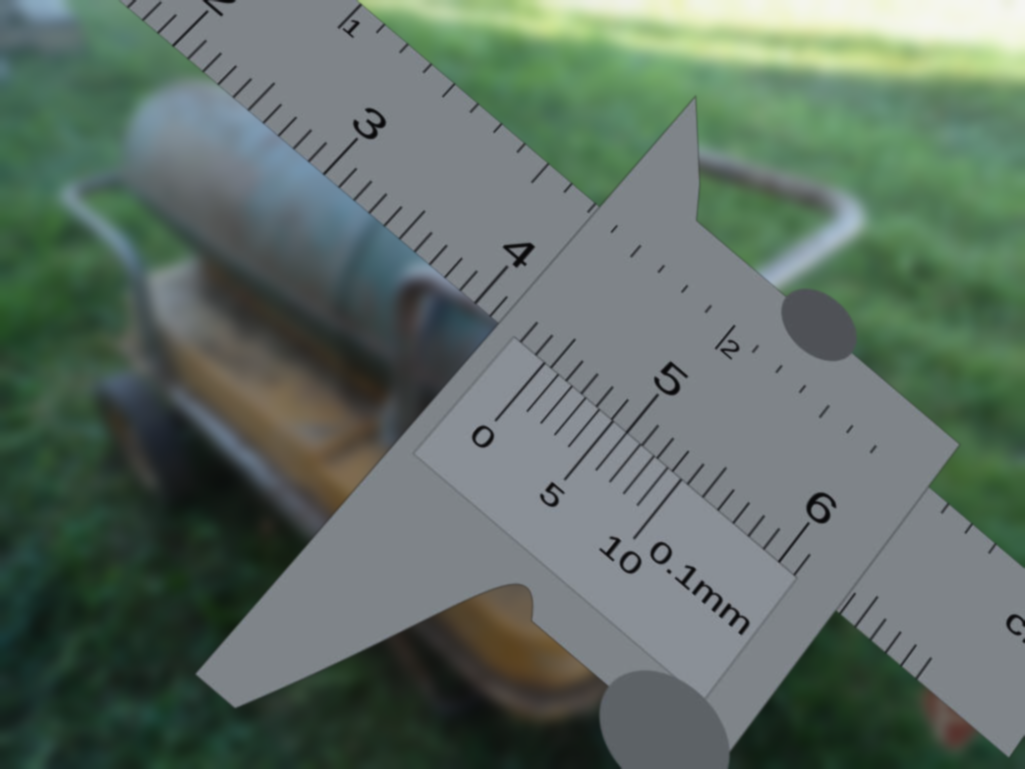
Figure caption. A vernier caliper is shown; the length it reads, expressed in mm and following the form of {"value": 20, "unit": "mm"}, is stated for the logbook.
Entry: {"value": 44.6, "unit": "mm"}
